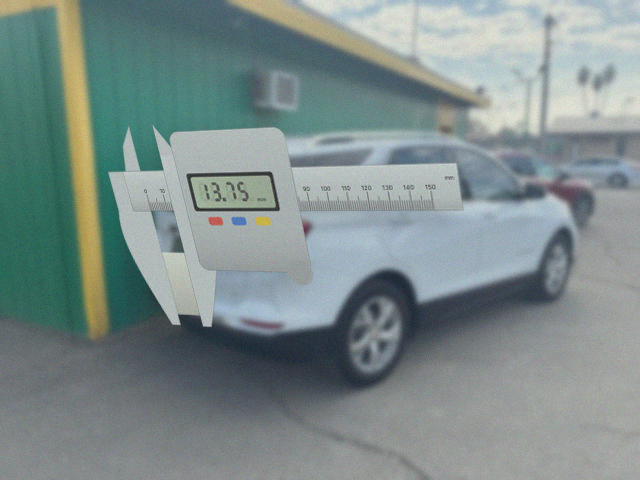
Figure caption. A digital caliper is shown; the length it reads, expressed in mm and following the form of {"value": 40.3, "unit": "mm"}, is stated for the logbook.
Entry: {"value": 13.75, "unit": "mm"}
